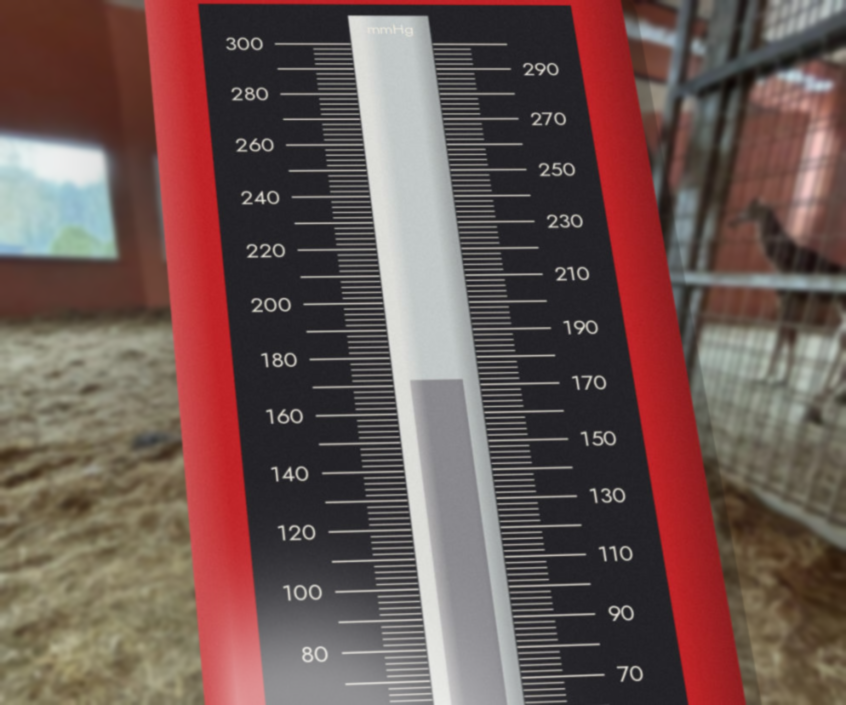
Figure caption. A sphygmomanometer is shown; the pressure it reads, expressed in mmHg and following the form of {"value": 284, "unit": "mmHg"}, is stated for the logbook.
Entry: {"value": 172, "unit": "mmHg"}
